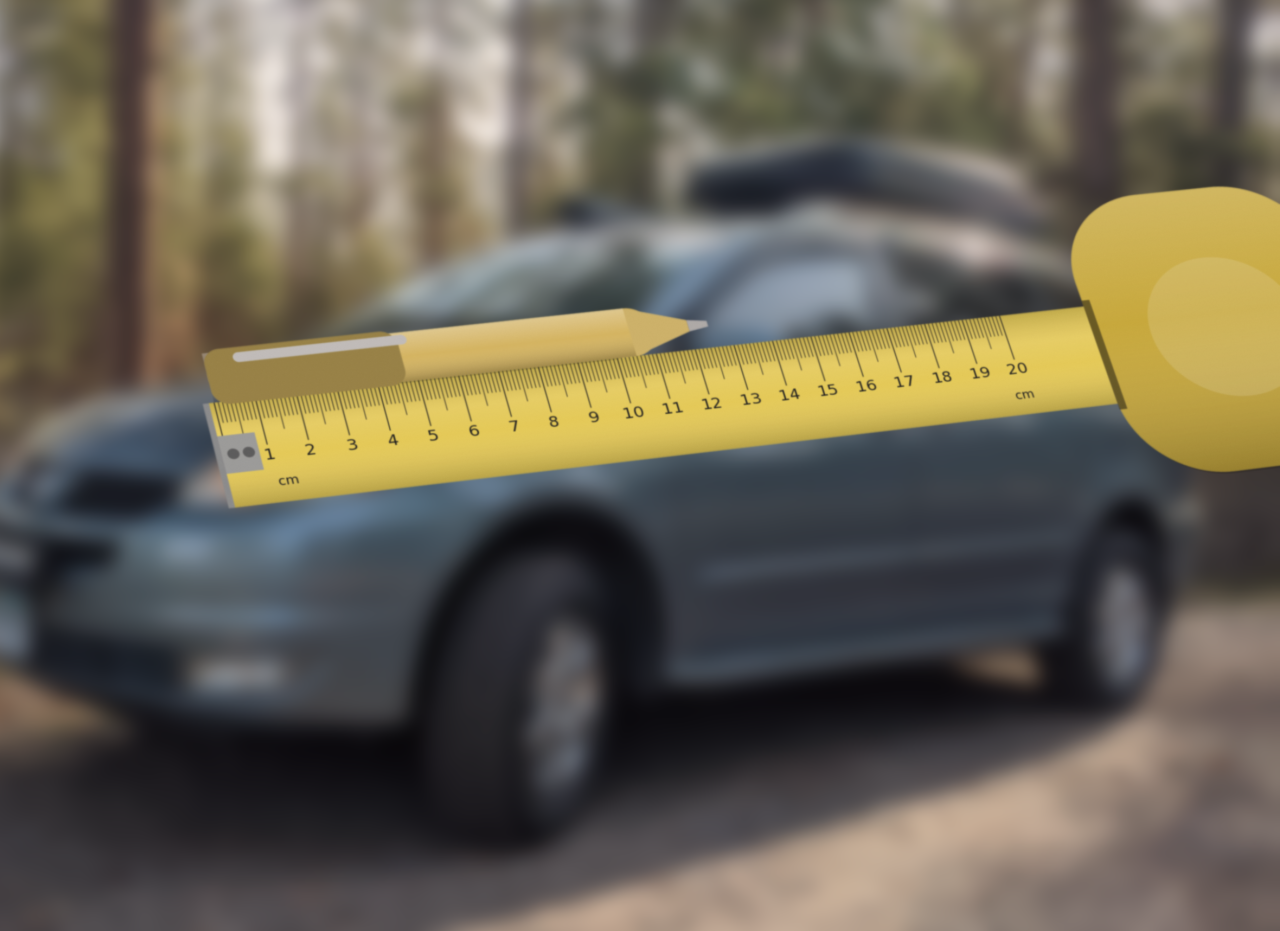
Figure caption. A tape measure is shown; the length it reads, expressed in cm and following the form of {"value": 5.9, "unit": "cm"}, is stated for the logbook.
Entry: {"value": 12.5, "unit": "cm"}
